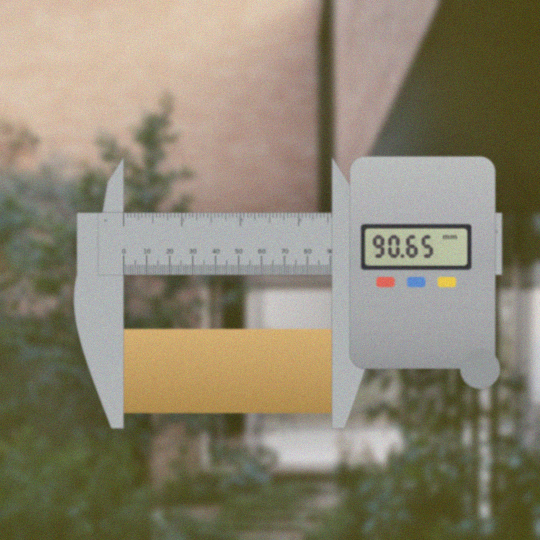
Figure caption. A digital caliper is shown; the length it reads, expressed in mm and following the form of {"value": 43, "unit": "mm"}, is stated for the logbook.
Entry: {"value": 90.65, "unit": "mm"}
